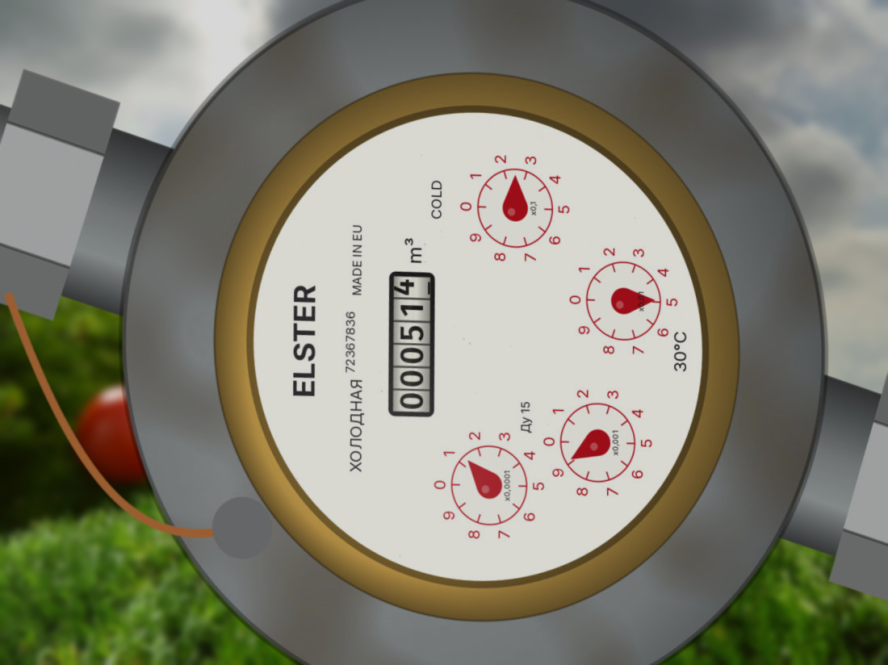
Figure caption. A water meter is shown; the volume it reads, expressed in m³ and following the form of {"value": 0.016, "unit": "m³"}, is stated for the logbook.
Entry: {"value": 514.2491, "unit": "m³"}
